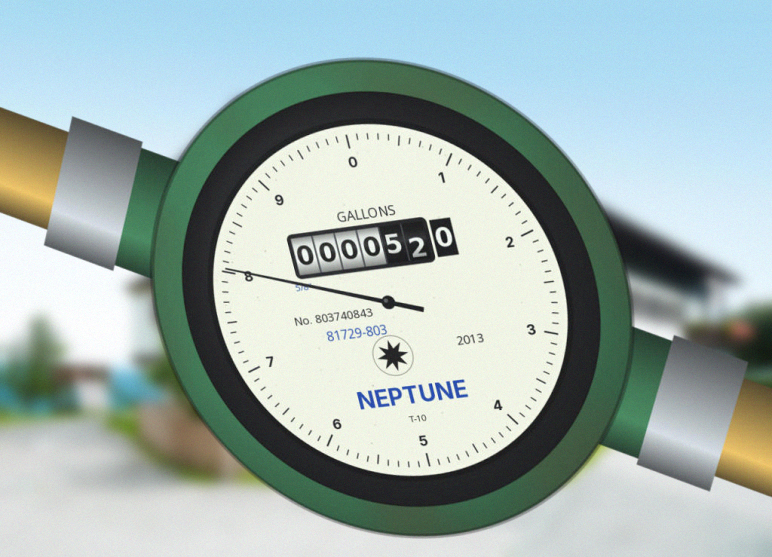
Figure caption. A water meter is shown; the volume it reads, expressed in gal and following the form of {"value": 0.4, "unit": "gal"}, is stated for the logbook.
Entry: {"value": 518.0, "unit": "gal"}
